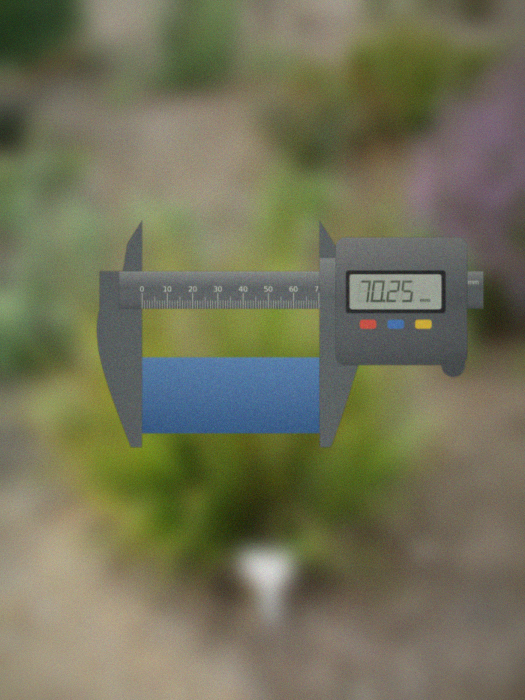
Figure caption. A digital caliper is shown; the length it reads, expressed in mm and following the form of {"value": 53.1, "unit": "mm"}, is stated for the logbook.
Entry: {"value": 70.25, "unit": "mm"}
